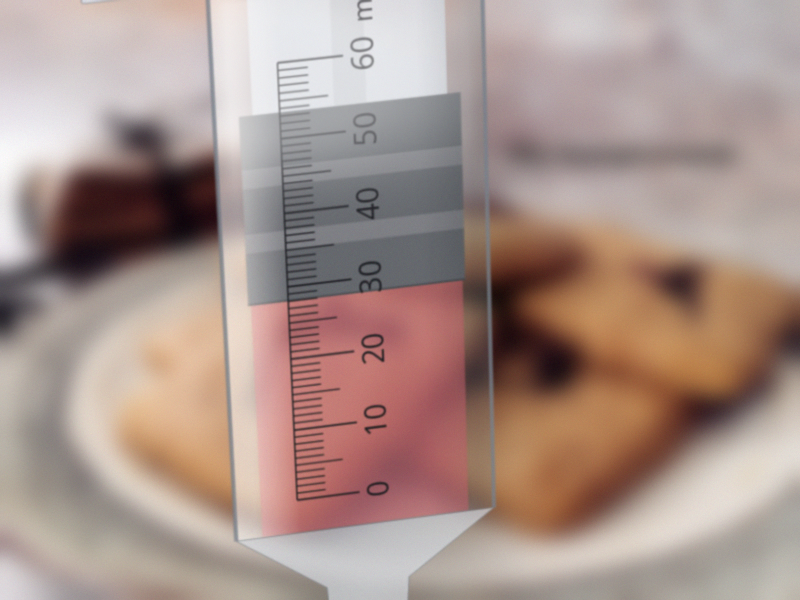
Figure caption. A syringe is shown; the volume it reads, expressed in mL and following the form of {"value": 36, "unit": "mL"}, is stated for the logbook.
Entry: {"value": 28, "unit": "mL"}
